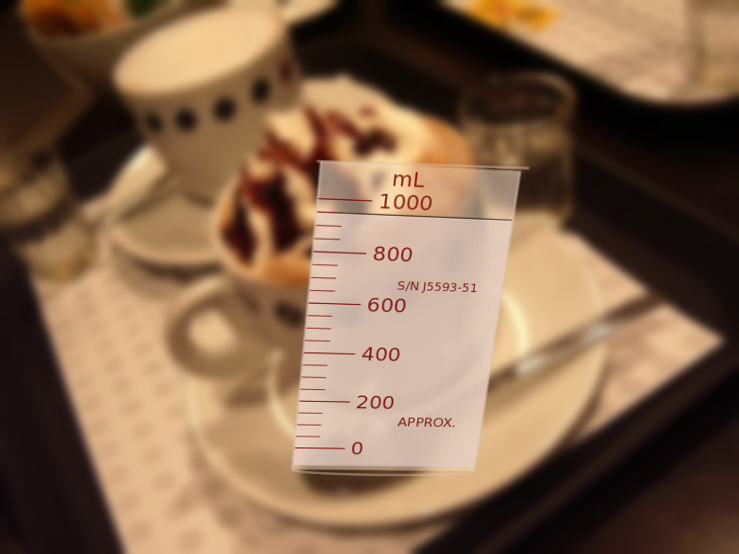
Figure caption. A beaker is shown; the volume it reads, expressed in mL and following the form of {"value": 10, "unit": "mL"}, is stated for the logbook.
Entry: {"value": 950, "unit": "mL"}
